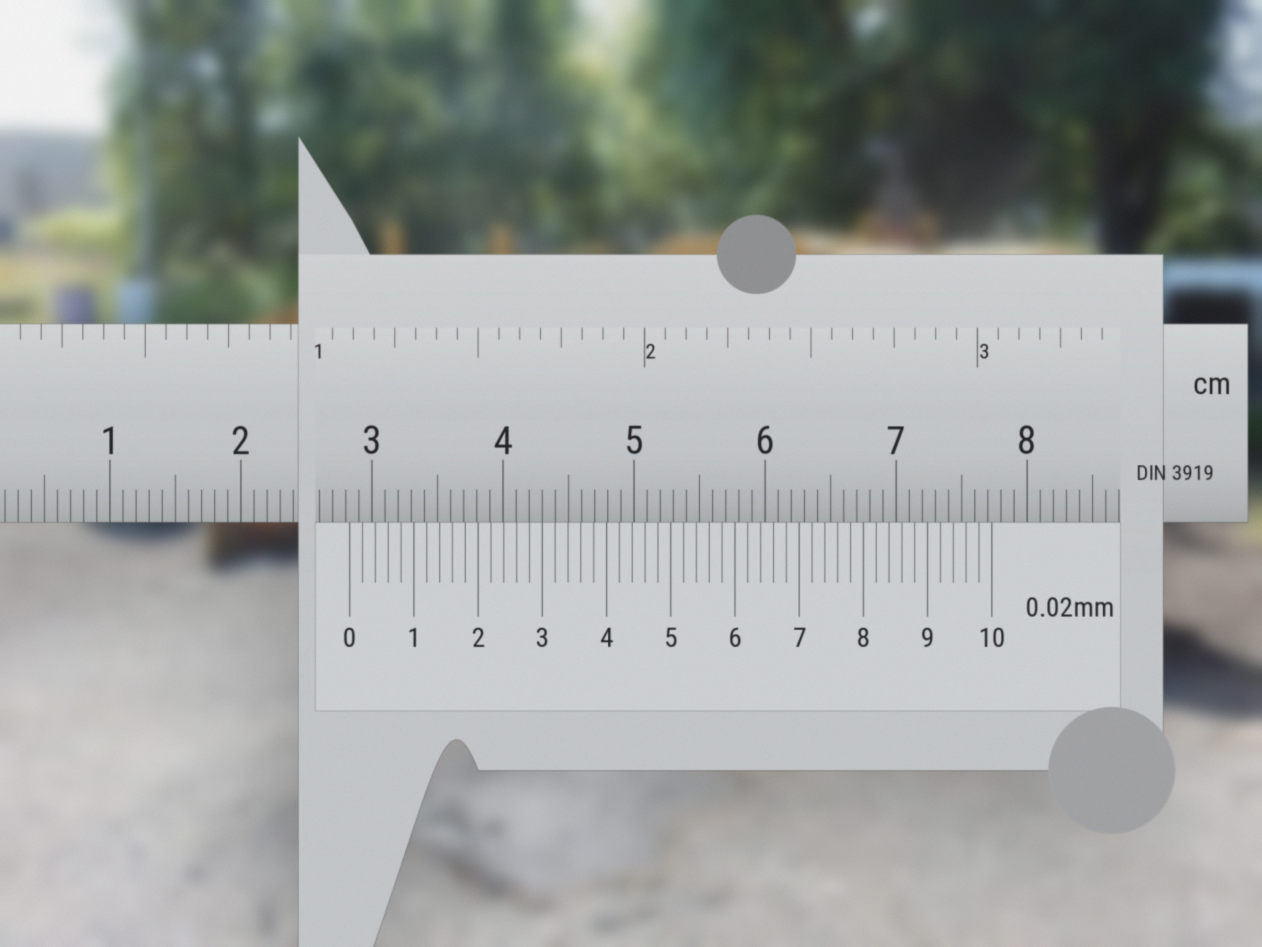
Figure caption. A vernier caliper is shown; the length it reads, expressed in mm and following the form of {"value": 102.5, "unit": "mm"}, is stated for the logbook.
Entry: {"value": 28.3, "unit": "mm"}
